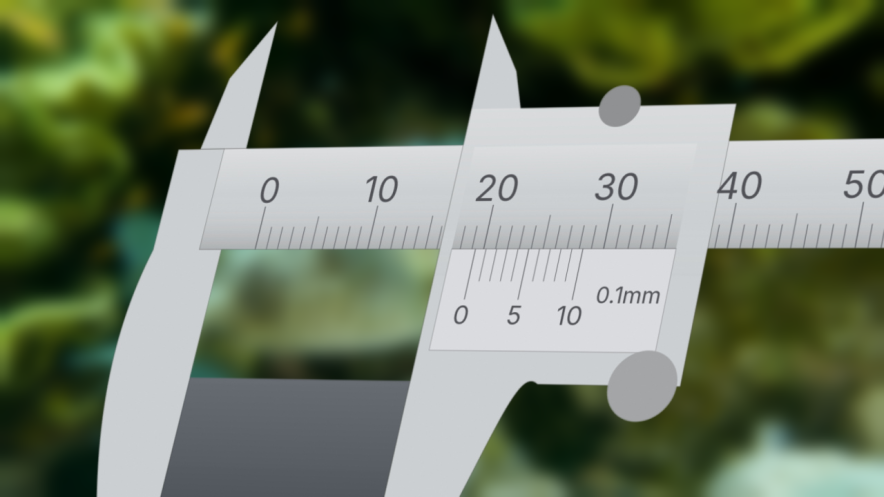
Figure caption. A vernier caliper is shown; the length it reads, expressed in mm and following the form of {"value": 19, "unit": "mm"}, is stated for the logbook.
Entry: {"value": 19.3, "unit": "mm"}
